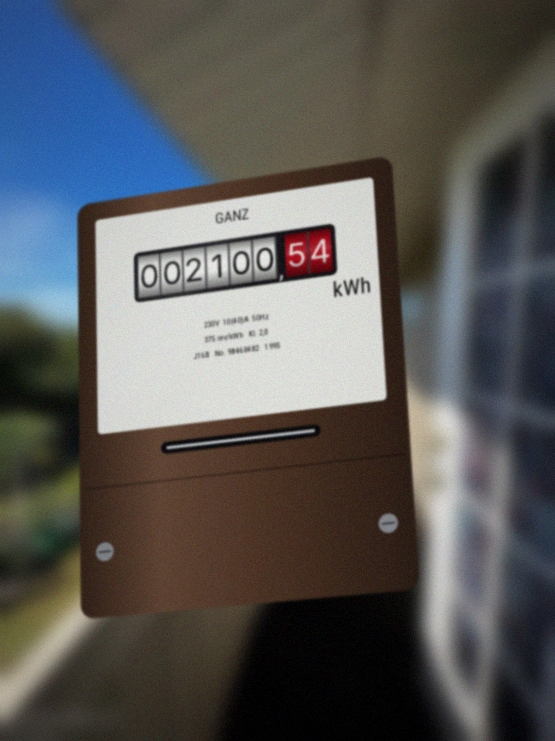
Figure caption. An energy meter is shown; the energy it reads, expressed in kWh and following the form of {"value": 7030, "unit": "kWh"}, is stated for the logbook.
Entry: {"value": 2100.54, "unit": "kWh"}
